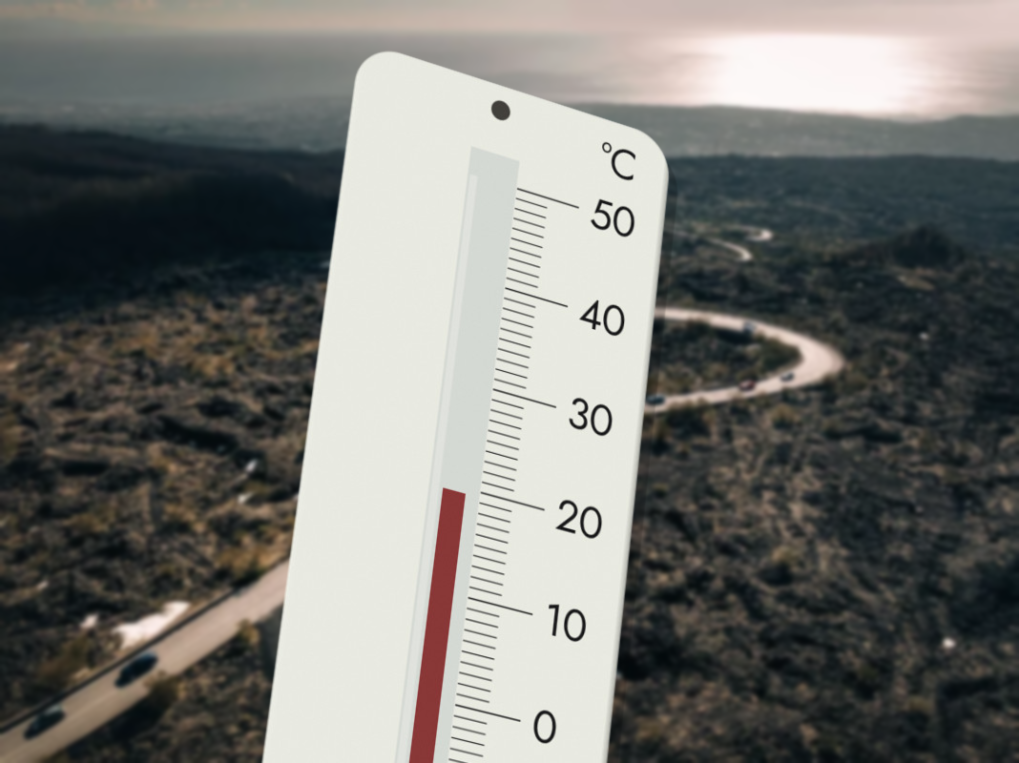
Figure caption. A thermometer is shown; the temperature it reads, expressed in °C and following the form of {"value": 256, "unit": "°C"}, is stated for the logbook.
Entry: {"value": 19.5, "unit": "°C"}
